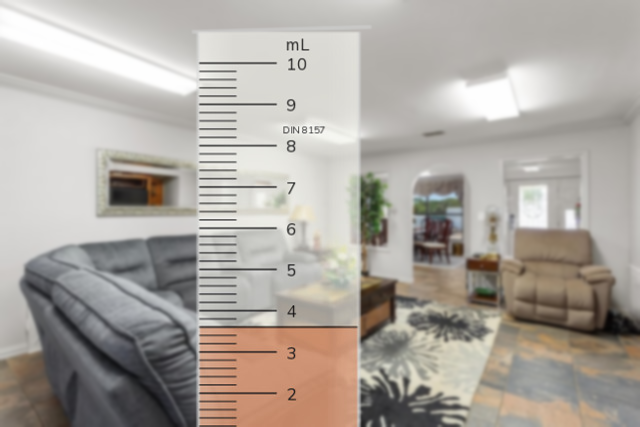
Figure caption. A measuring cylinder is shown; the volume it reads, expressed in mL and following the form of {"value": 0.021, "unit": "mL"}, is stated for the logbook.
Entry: {"value": 3.6, "unit": "mL"}
